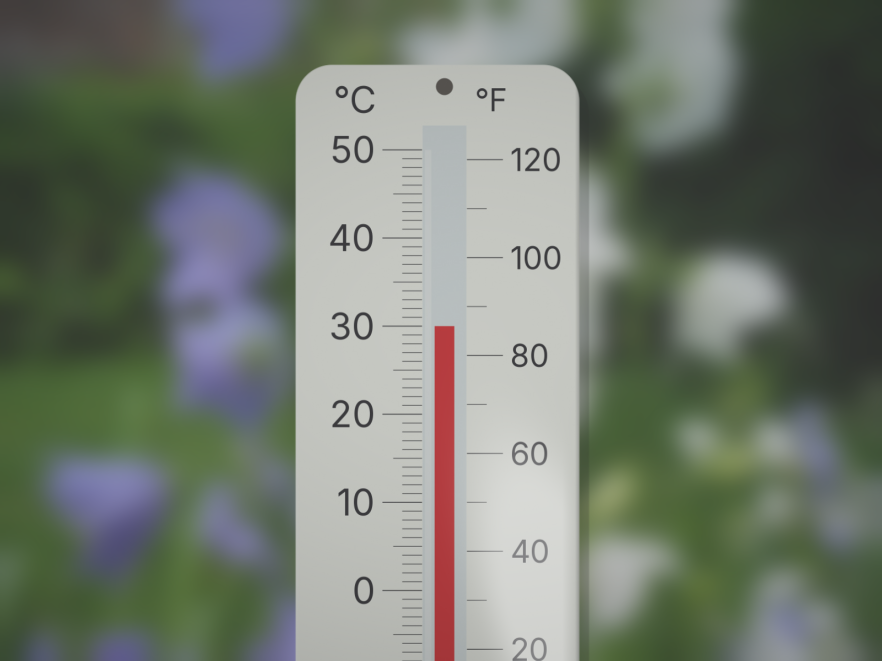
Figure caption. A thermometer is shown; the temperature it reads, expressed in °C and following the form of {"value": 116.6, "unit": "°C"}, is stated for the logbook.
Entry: {"value": 30, "unit": "°C"}
